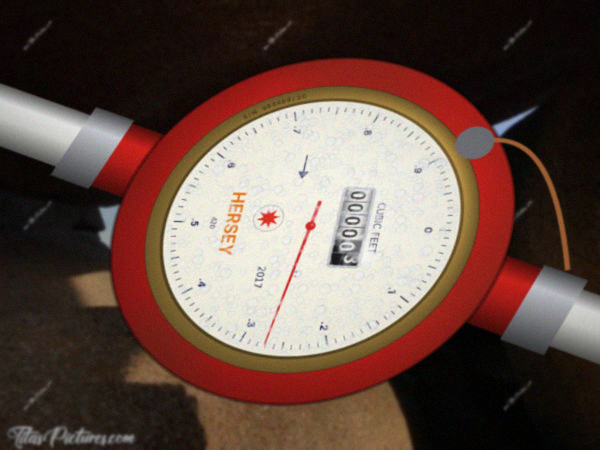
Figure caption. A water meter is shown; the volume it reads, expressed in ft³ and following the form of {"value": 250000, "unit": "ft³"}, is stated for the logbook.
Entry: {"value": 3.27, "unit": "ft³"}
